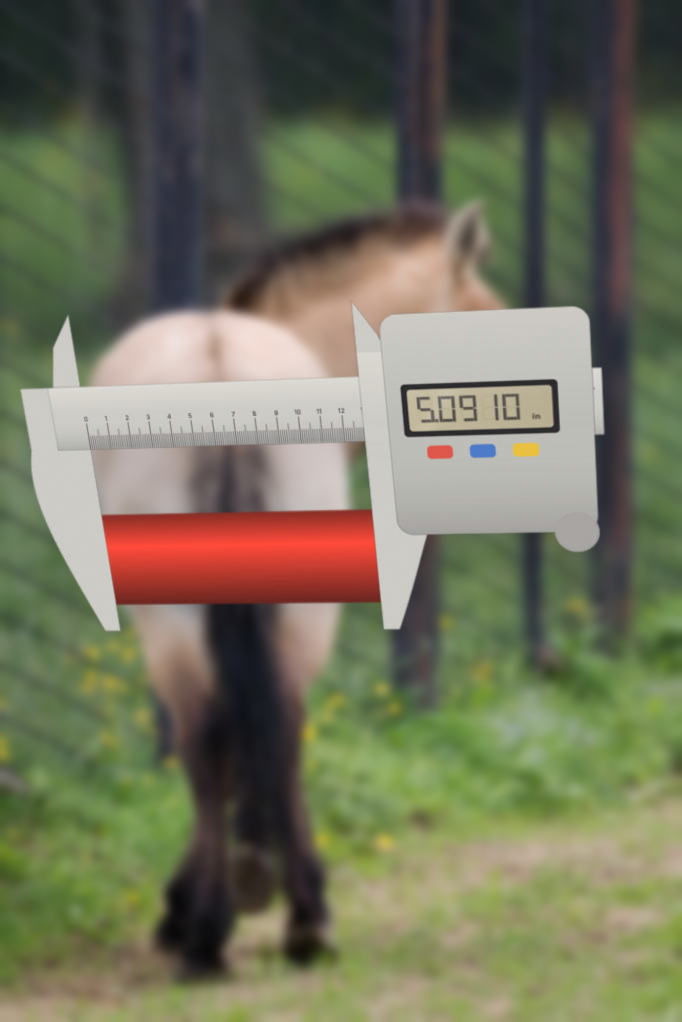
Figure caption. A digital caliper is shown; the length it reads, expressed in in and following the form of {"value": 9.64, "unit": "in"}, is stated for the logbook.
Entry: {"value": 5.0910, "unit": "in"}
